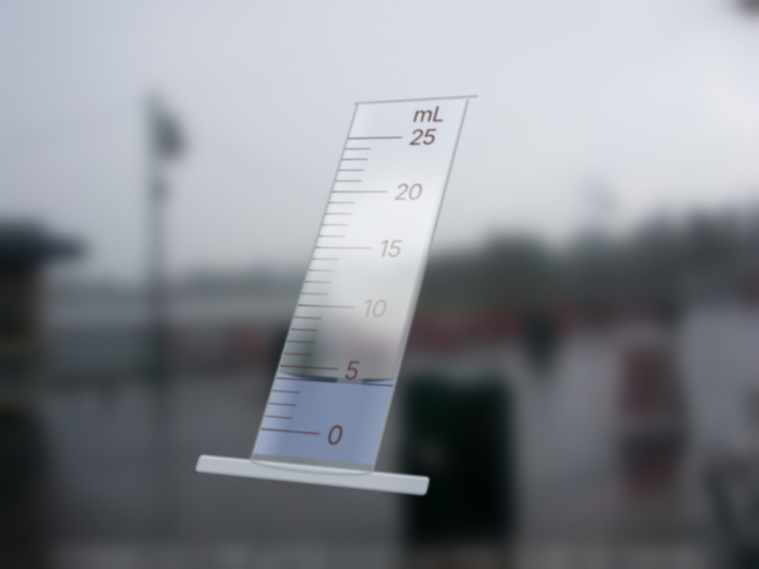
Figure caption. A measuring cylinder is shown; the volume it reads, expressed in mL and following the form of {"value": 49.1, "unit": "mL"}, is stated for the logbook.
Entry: {"value": 4, "unit": "mL"}
